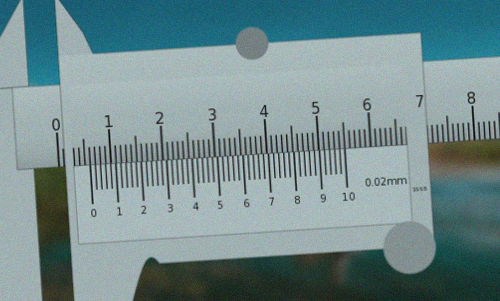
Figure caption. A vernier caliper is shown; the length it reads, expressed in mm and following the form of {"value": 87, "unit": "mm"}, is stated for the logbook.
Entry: {"value": 6.0, "unit": "mm"}
